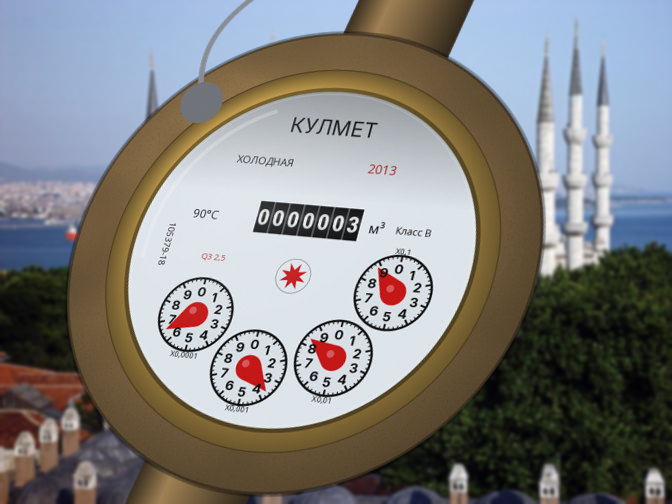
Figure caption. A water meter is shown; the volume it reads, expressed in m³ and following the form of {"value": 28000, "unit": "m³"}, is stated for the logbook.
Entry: {"value": 3.8836, "unit": "m³"}
